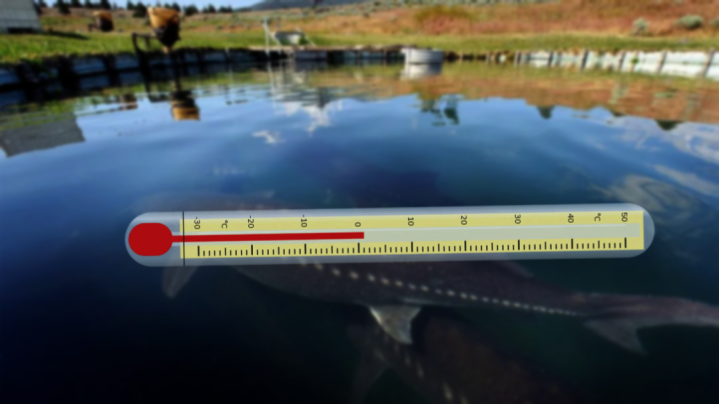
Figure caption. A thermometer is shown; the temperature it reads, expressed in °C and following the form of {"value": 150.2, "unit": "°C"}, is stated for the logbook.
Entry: {"value": 1, "unit": "°C"}
